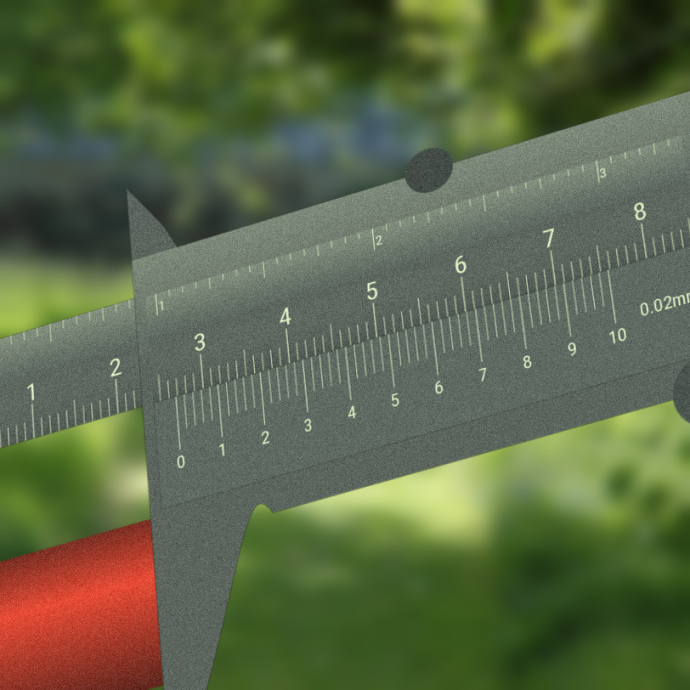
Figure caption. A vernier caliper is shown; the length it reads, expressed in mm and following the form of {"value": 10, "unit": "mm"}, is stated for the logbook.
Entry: {"value": 26.8, "unit": "mm"}
